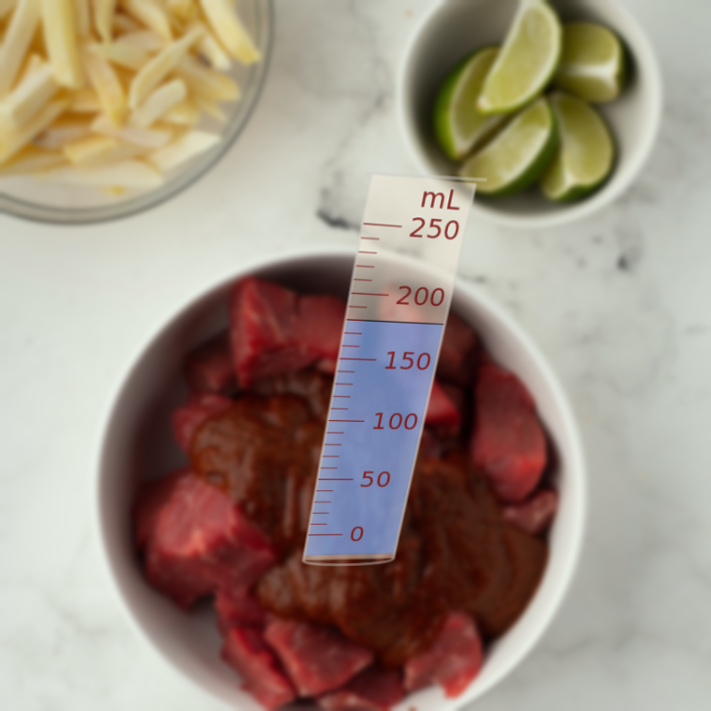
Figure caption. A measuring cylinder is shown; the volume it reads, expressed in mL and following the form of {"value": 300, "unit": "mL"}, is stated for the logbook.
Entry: {"value": 180, "unit": "mL"}
